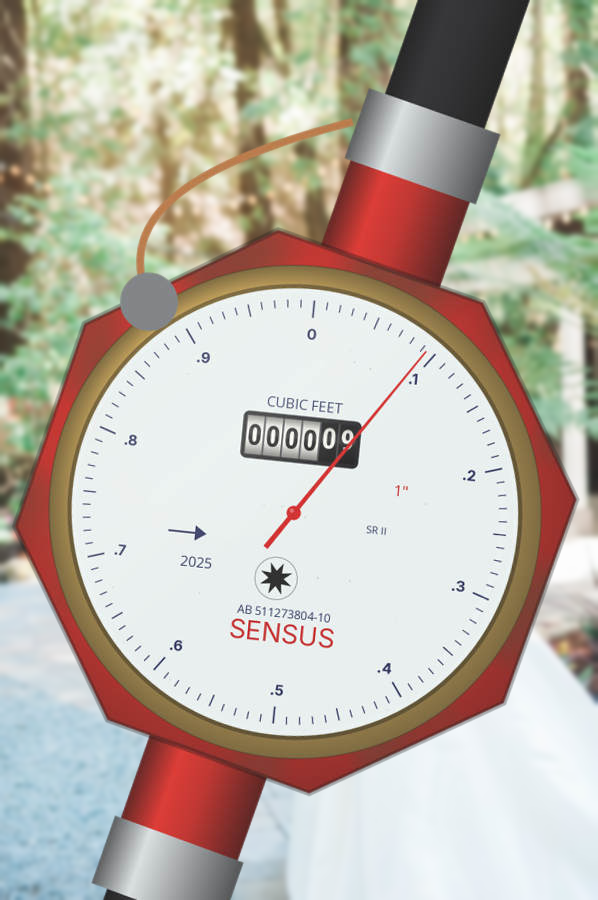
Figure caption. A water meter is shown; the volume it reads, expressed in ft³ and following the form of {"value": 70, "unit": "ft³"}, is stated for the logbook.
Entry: {"value": 9.09, "unit": "ft³"}
